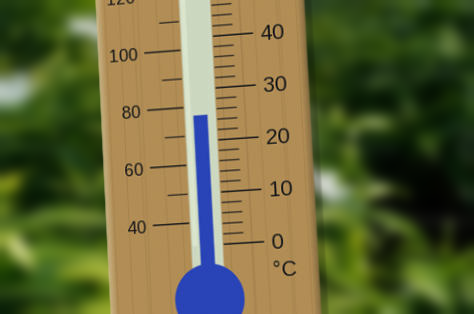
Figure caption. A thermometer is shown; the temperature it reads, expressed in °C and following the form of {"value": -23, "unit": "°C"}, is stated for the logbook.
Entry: {"value": 25, "unit": "°C"}
